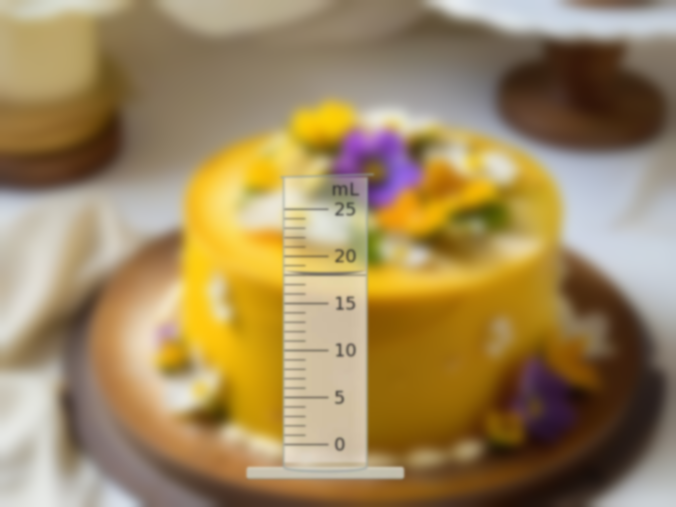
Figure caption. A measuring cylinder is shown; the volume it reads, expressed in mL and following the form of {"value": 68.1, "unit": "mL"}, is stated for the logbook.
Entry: {"value": 18, "unit": "mL"}
